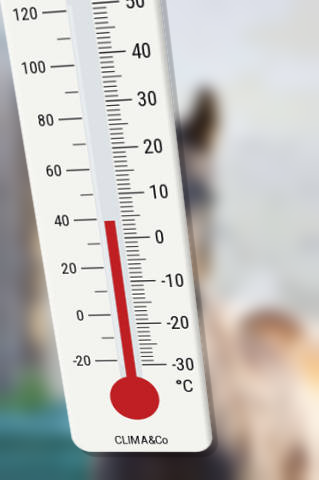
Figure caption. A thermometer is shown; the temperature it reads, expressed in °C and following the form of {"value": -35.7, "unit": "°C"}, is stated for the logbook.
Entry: {"value": 4, "unit": "°C"}
